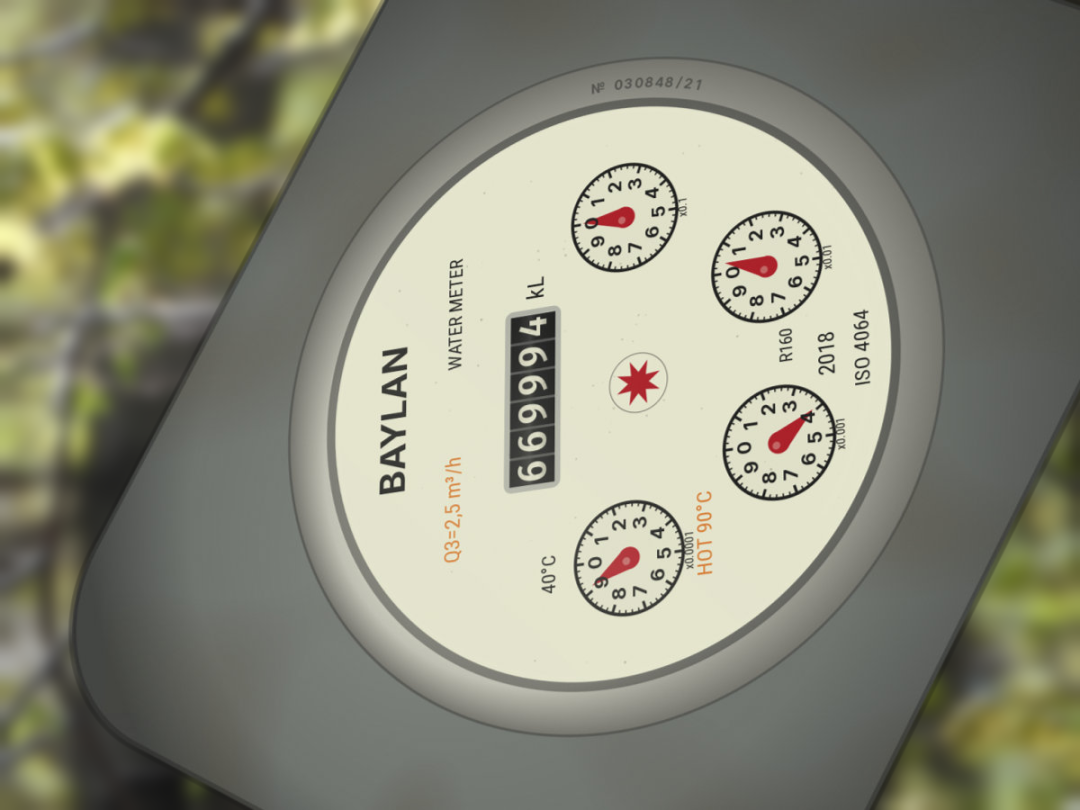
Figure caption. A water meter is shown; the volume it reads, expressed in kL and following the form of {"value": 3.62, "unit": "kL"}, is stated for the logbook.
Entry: {"value": 669994.0039, "unit": "kL"}
